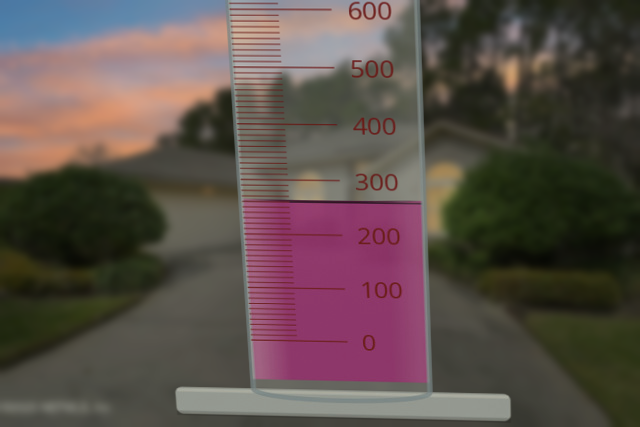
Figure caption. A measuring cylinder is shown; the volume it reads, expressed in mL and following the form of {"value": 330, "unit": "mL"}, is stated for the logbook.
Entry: {"value": 260, "unit": "mL"}
